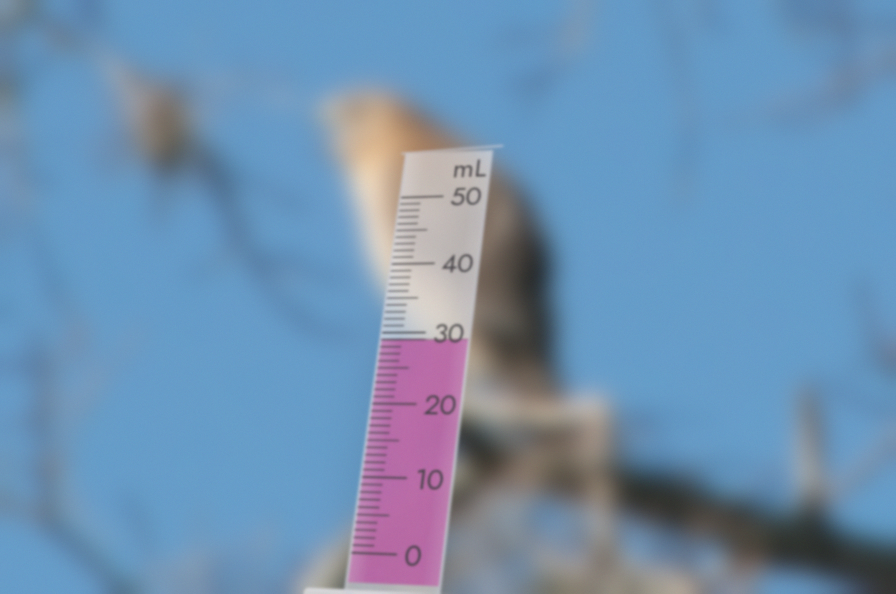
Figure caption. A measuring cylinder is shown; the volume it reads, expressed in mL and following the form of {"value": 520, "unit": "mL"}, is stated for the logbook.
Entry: {"value": 29, "unit": "mL"}
